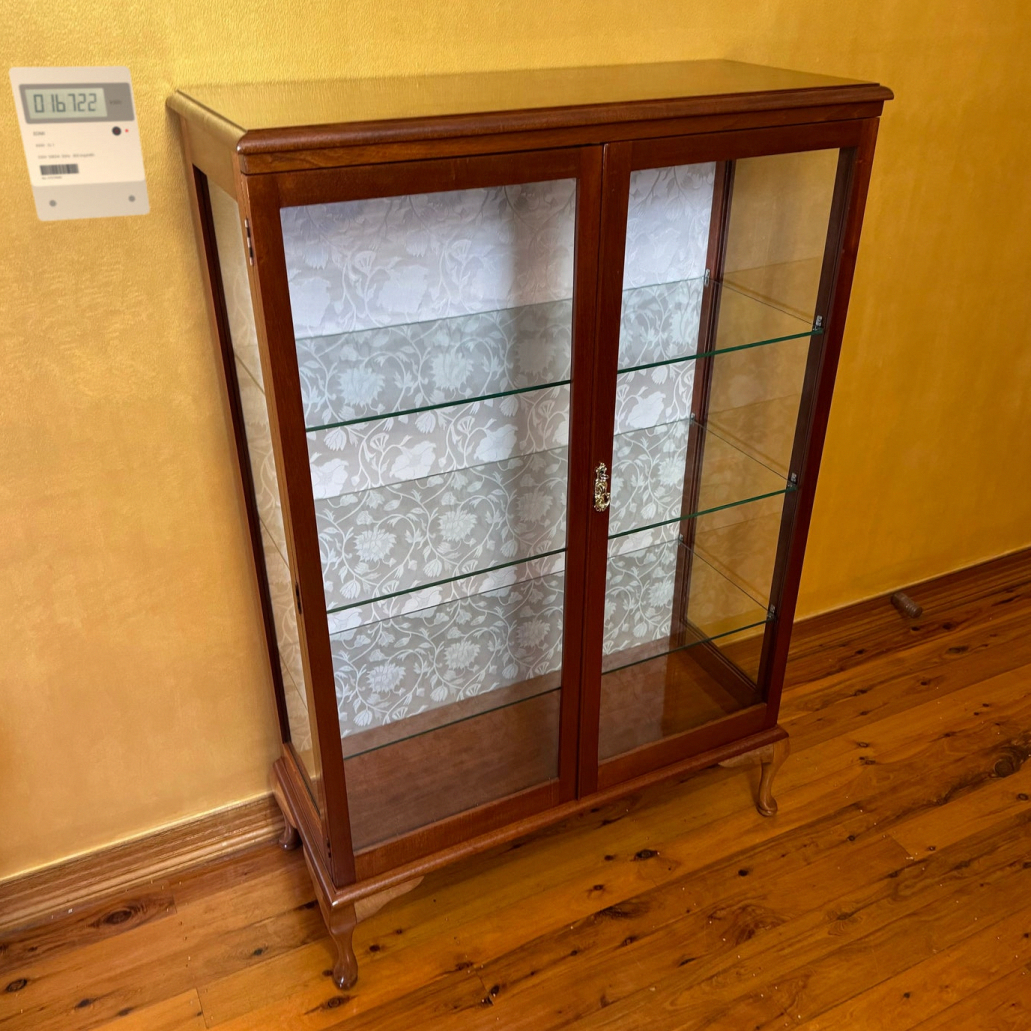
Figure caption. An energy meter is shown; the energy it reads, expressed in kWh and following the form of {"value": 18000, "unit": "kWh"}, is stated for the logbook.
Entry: {"value": 16722, "unit": "kWh"}
